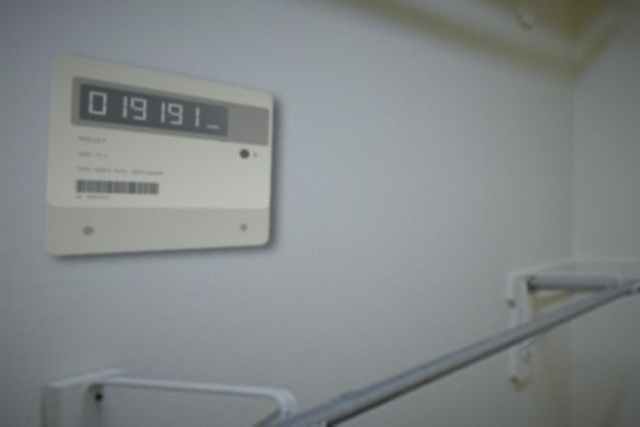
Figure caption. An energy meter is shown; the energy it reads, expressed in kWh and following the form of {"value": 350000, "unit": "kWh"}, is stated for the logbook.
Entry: {"value": 19191, "unit": "kWh"}
